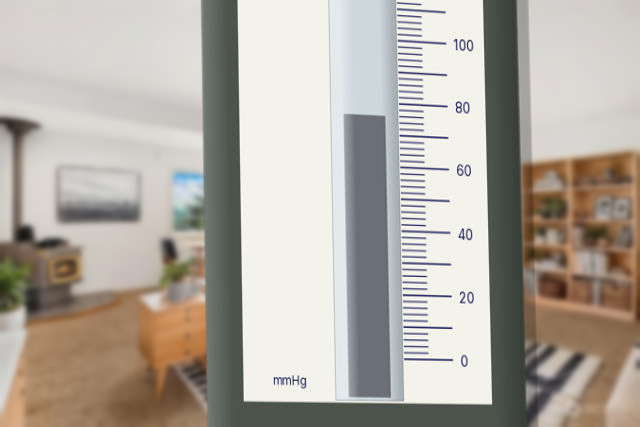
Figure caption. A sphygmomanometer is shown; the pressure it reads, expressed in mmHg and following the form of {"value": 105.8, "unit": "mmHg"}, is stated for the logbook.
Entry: {"value": 76, "unit": "mmHg"}
